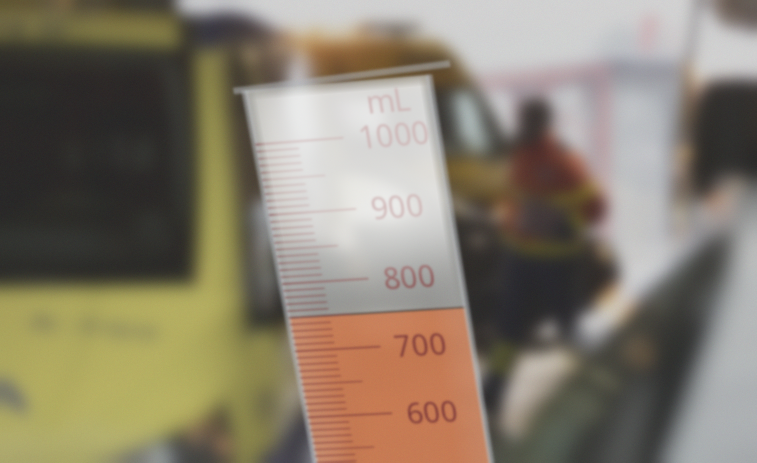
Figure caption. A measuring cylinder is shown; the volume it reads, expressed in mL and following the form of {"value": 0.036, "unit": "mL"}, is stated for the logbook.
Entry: {"value": 750, "unit": "mL"}
